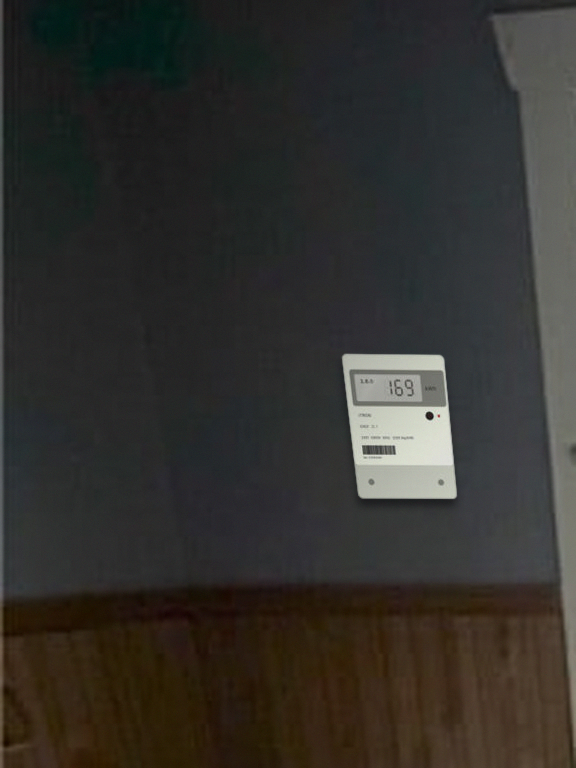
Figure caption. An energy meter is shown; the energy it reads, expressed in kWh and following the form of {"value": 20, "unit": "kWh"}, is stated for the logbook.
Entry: {"value": 169, "unit": "kWh"}
